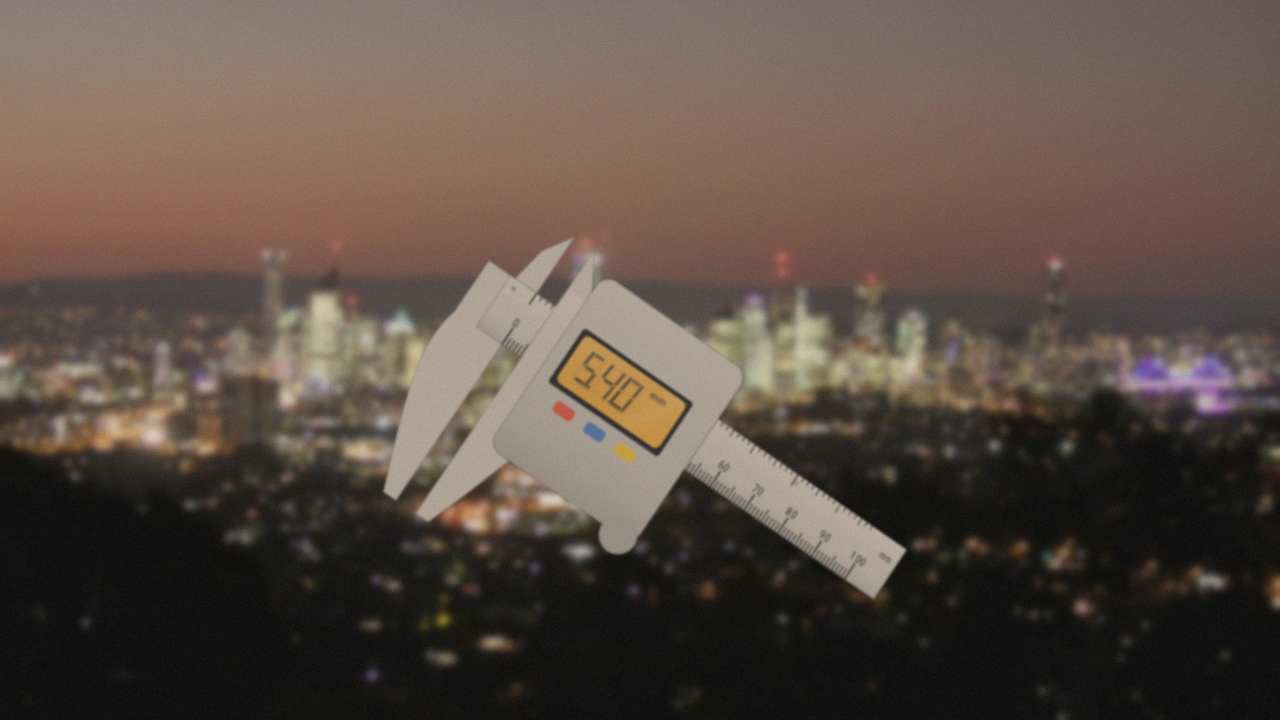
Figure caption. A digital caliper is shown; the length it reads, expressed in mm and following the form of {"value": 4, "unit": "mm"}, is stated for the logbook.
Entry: {"value": 5.40, "unit": "mm"}
